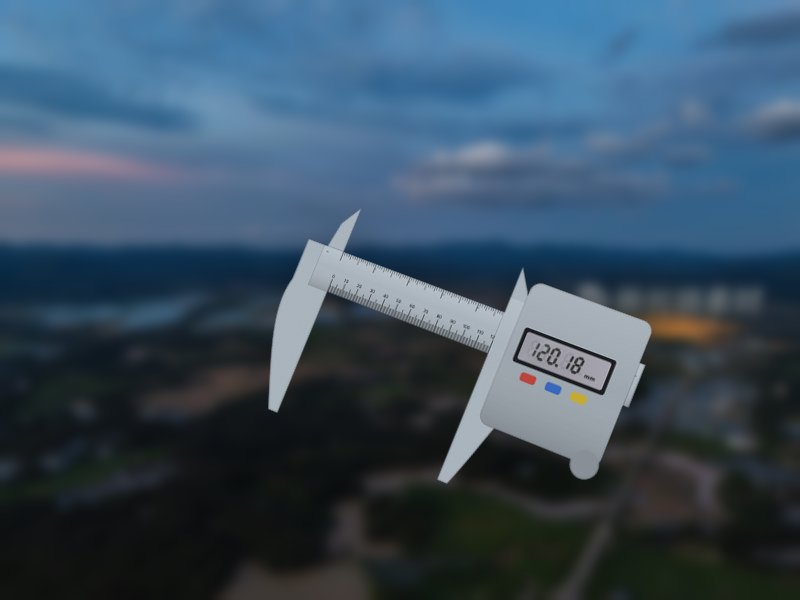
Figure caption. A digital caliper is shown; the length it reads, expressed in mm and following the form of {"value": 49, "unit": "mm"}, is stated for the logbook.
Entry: {"value": 120.18, "unit": "mm"}
